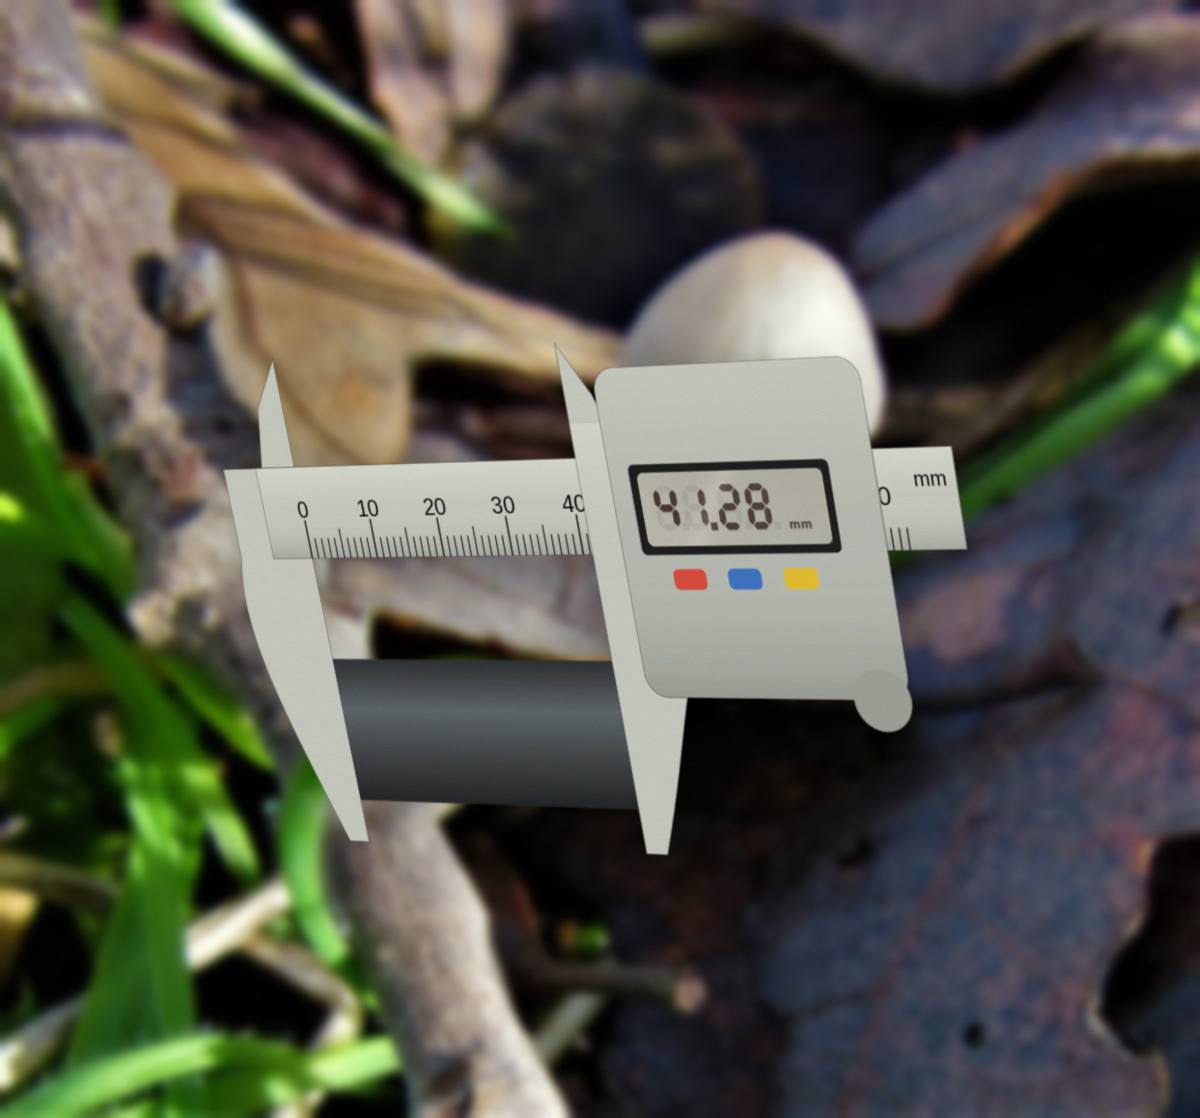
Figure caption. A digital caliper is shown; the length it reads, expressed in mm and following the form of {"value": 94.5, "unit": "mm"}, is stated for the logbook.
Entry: {"value": 41.28, "unit": "mm"}
